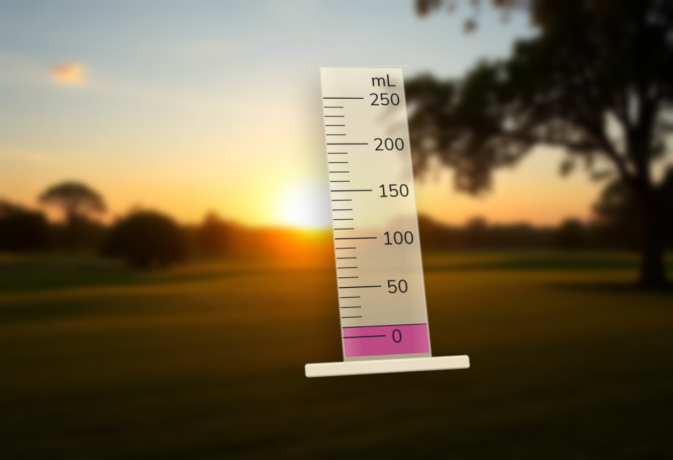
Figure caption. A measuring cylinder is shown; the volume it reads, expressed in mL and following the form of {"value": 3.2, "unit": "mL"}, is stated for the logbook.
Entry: {"value": 10, "unit": "mL"}
